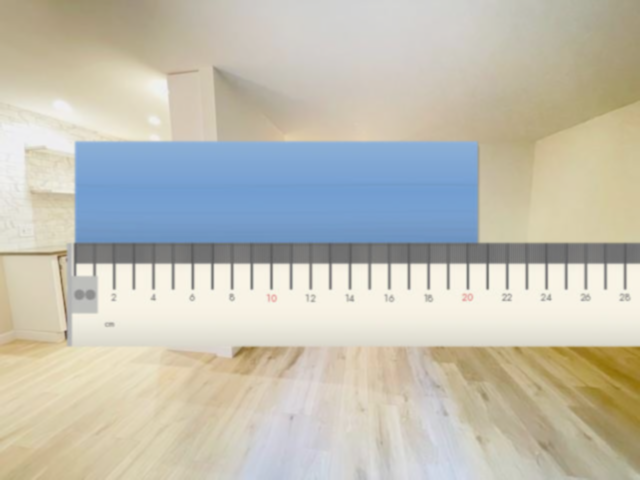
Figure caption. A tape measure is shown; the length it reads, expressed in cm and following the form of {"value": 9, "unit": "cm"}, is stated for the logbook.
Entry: {"value": 20.5, "unit": "cm"}
